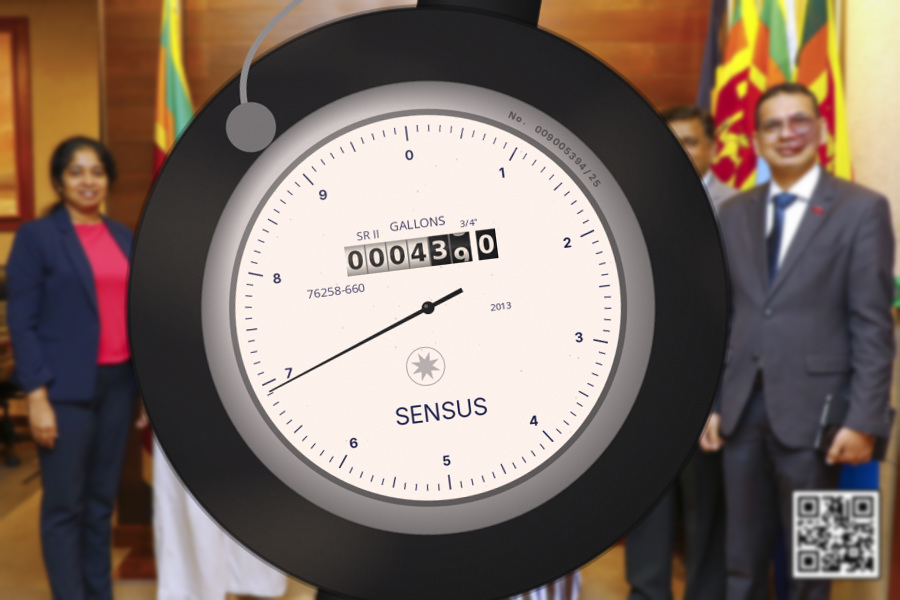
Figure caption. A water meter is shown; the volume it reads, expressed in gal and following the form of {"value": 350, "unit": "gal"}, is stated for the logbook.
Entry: {"value": 4386.9, "unit": "gal"}
